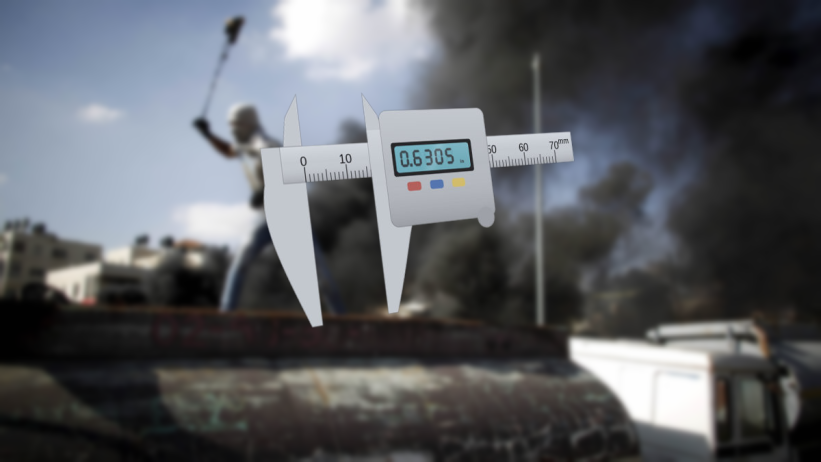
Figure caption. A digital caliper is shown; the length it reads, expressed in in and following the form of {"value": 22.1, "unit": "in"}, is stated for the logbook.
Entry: {"value": 0.6305, "unit": "in"}
